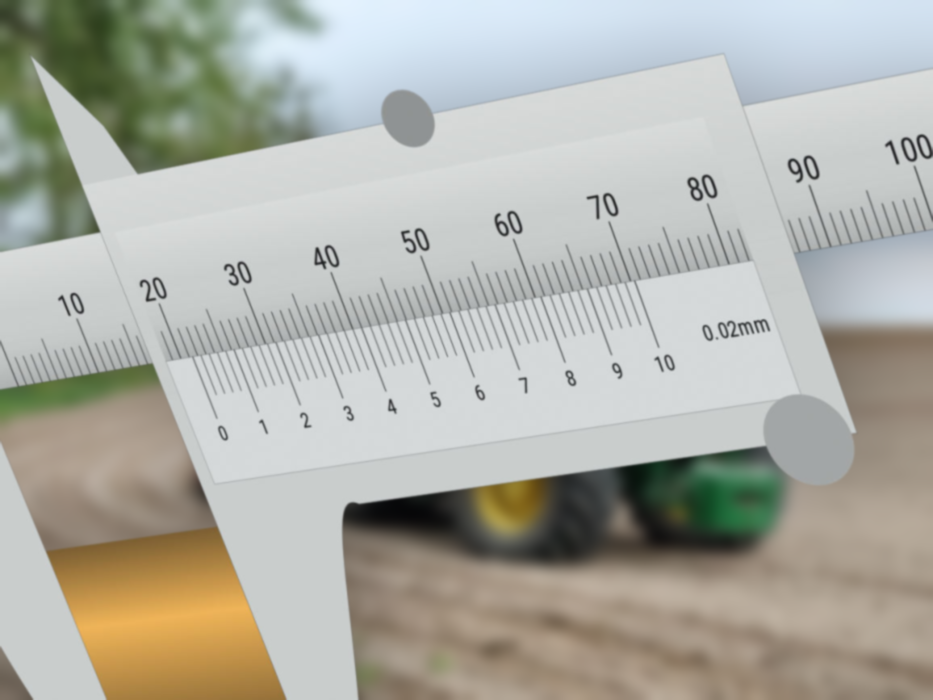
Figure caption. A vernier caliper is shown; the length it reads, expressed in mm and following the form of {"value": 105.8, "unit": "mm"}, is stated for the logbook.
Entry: {"value": 21.4, "unit": "mm"}
